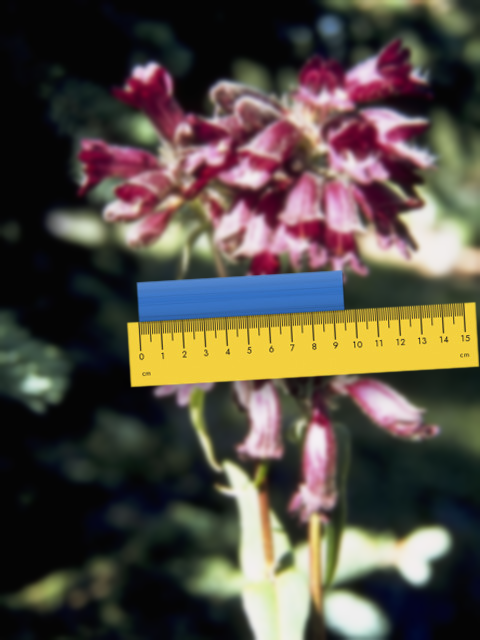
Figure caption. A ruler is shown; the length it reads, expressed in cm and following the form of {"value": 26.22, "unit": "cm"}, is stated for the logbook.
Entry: {"value": 9.5, "unit": "cm"}
